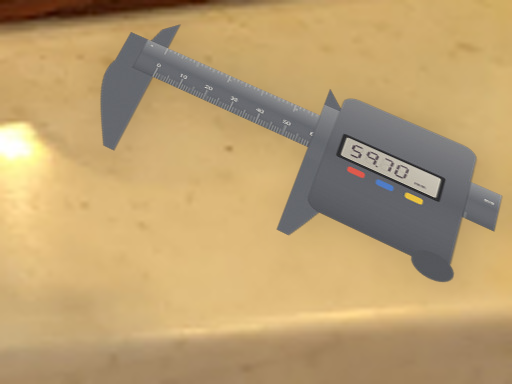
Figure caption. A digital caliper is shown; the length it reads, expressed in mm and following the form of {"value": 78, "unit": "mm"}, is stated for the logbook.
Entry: {"value": 59.70, "unit": "mm"}
